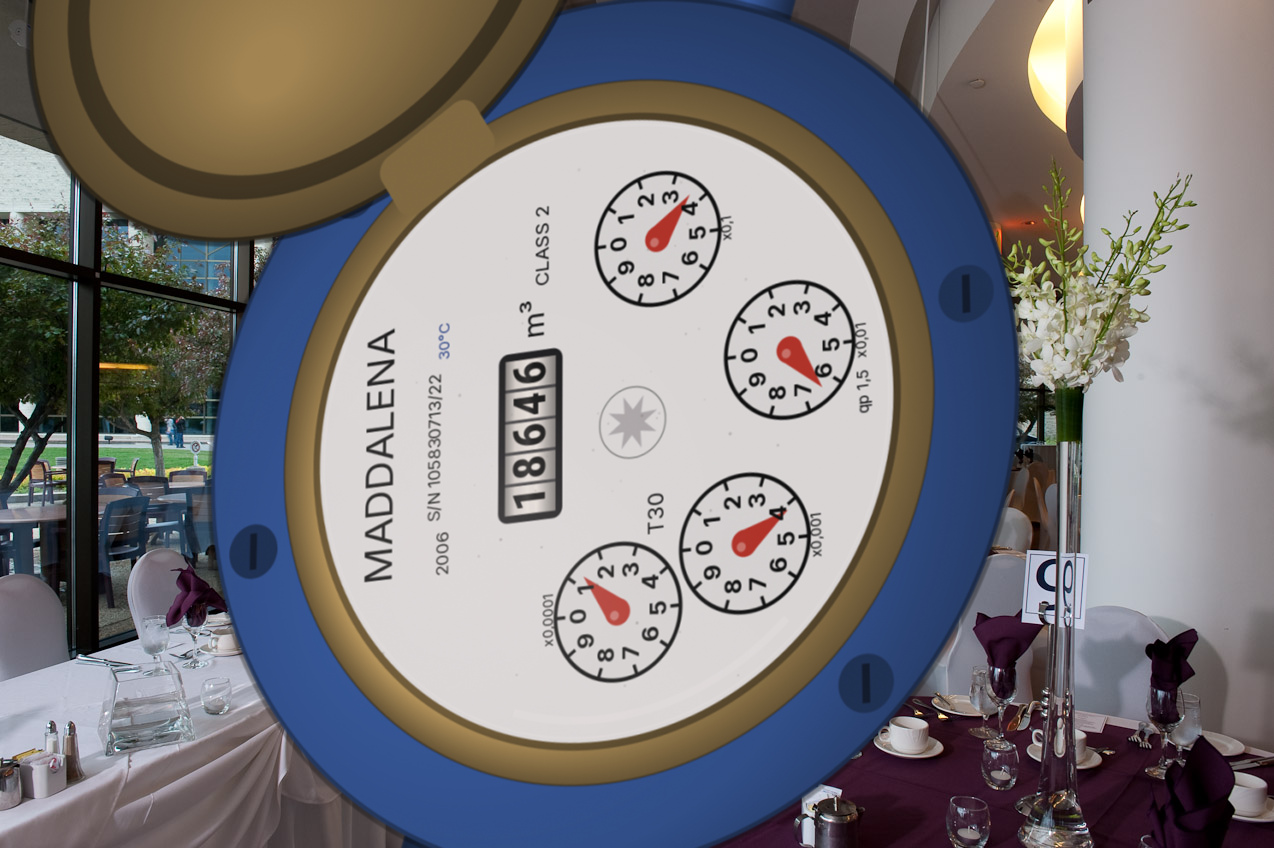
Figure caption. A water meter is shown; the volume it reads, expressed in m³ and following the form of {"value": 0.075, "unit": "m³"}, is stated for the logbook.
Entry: {"value": 18646.3641, "unit": "m³"}
